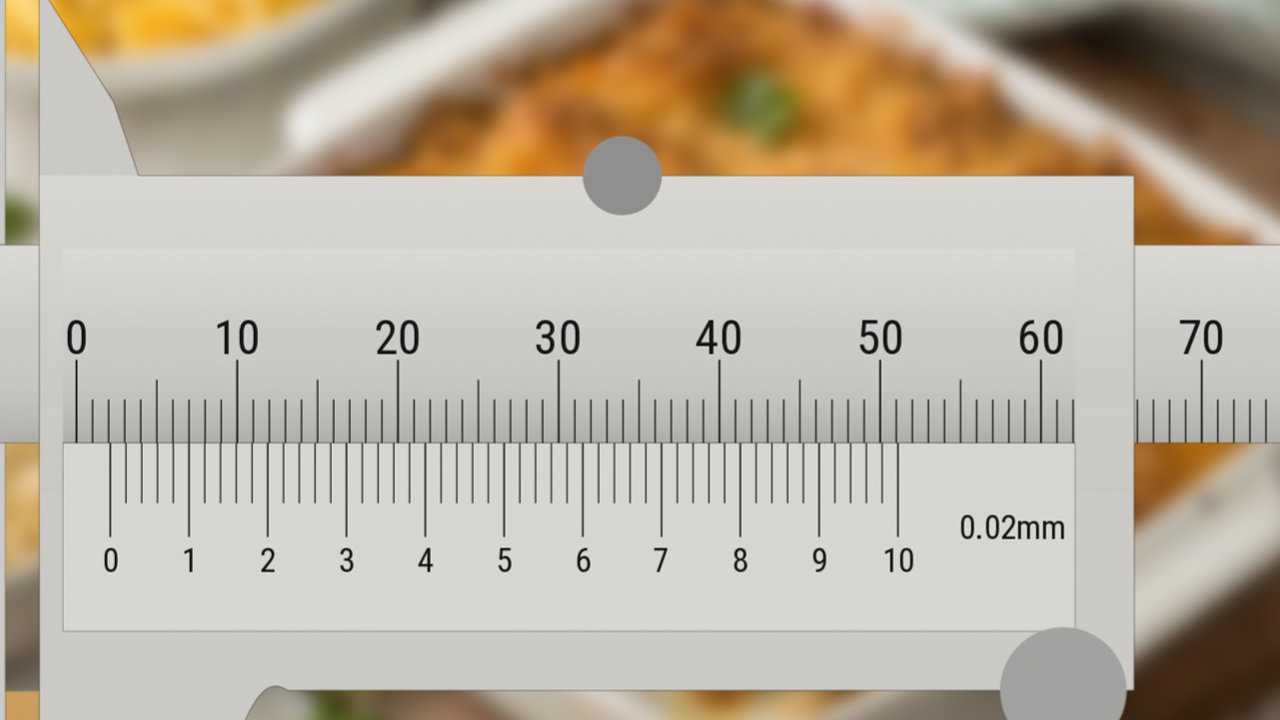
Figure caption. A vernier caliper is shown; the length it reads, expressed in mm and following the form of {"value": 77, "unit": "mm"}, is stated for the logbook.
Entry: {"value": 2.1, "unit": "mm"}
